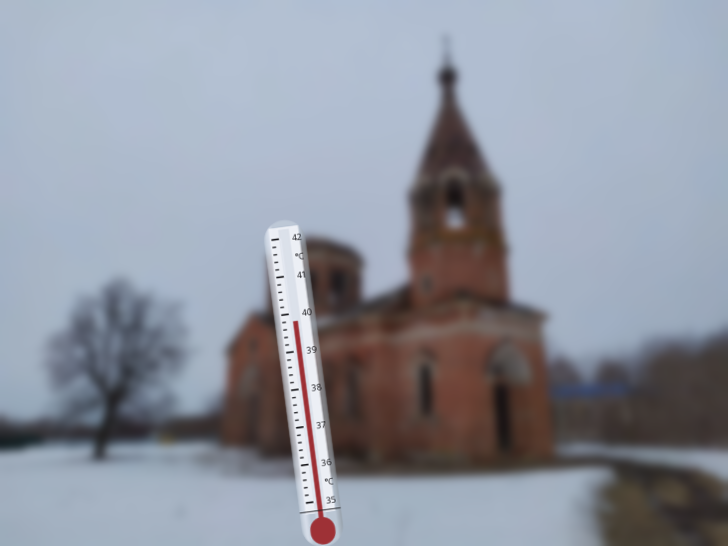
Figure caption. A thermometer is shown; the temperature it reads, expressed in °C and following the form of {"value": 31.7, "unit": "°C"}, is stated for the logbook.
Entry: {"value": 39.8, "unit": "°C"}
